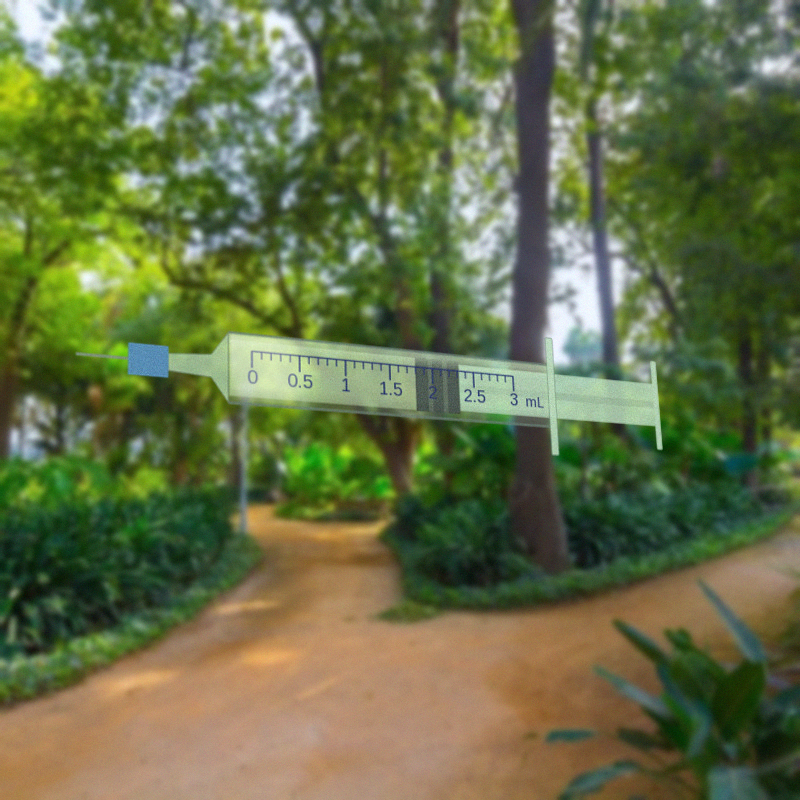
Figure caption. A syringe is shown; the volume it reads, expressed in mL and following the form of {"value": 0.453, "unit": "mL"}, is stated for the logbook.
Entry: {"value": 1.8, "unit": "mL"}
